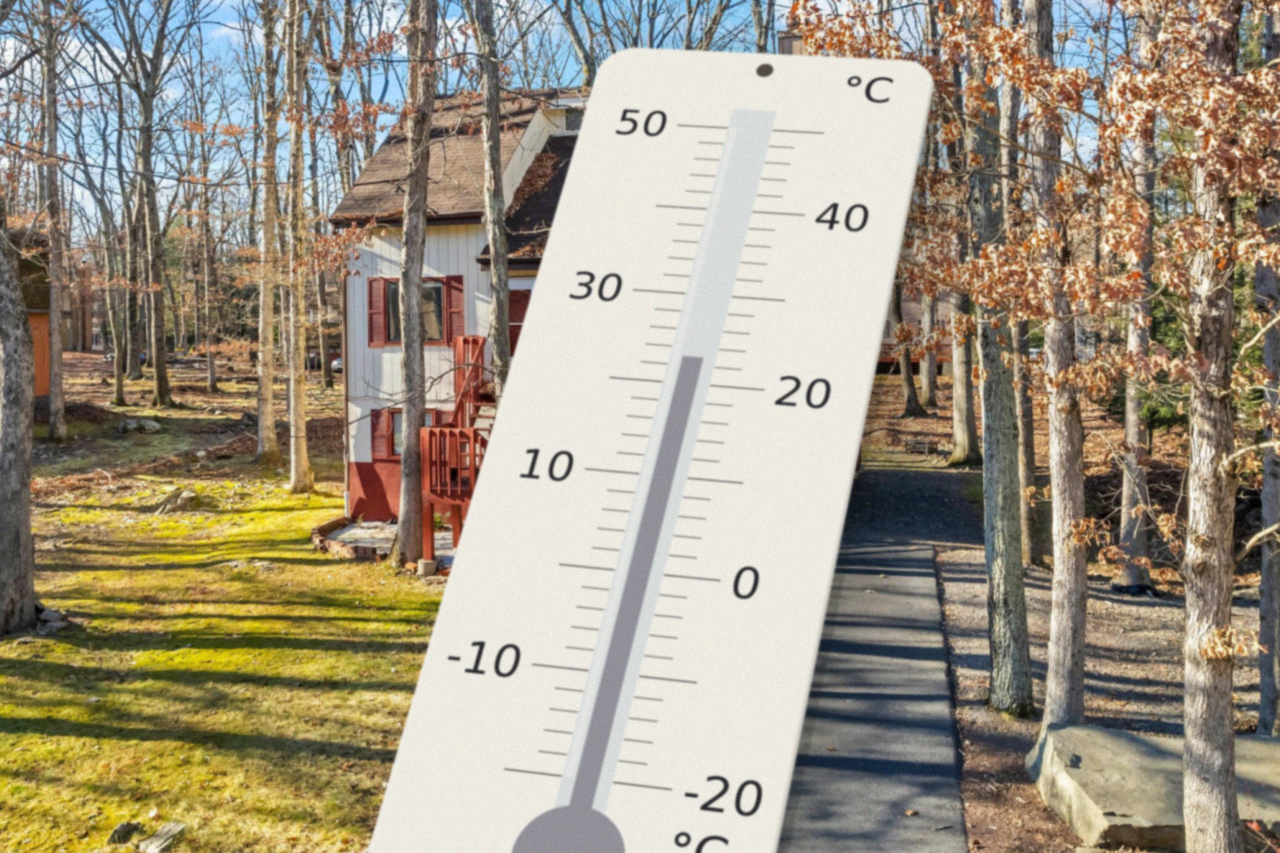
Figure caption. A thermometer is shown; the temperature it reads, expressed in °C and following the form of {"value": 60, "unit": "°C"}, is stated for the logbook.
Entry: {"value": 23, "unit": "°C"}
